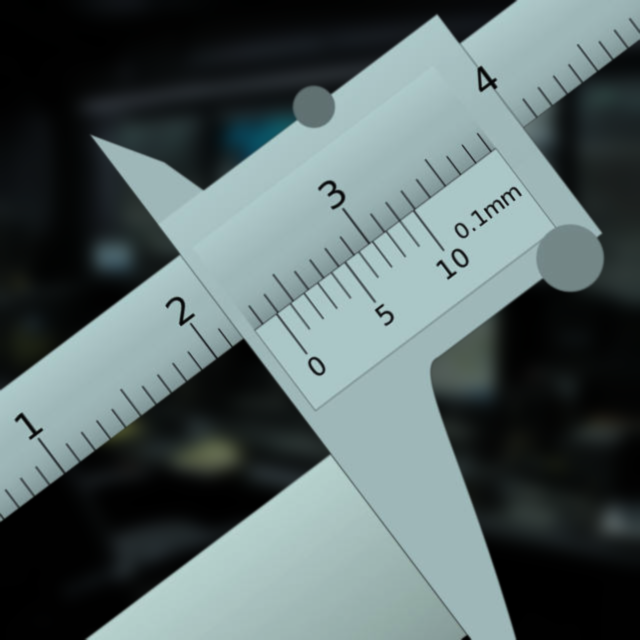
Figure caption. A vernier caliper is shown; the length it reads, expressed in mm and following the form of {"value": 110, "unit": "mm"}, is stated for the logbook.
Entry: {"value": 23.9, "unit": "mm"}
